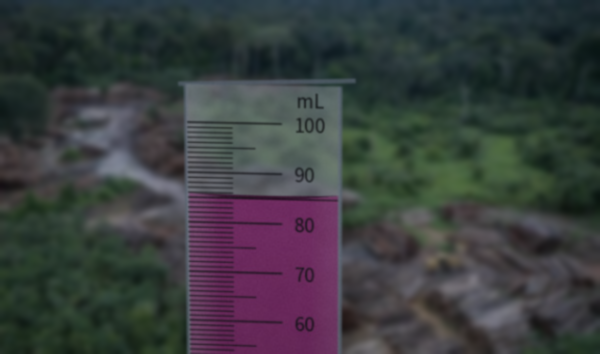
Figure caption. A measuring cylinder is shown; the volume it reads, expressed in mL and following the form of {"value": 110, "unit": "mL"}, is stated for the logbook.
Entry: {"value": 85, "unit": "mL"}
